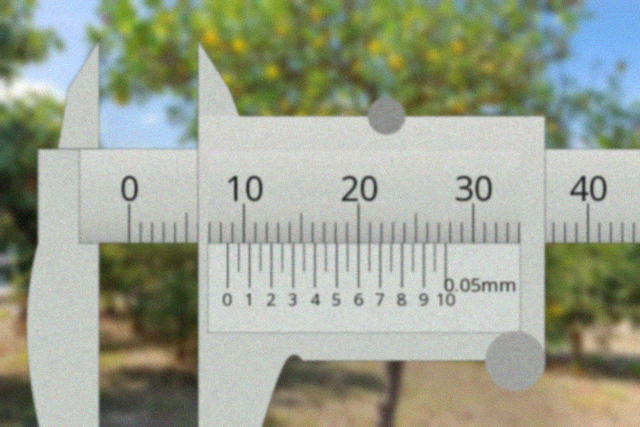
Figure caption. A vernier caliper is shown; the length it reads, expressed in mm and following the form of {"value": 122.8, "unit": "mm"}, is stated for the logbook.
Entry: {"value": 8.6, "unit": "mm"}
